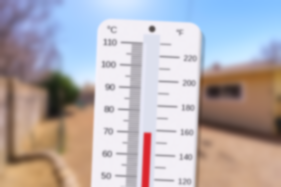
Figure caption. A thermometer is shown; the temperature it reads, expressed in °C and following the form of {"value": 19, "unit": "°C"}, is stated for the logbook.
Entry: {"value": 70, "unit": "°C"}
